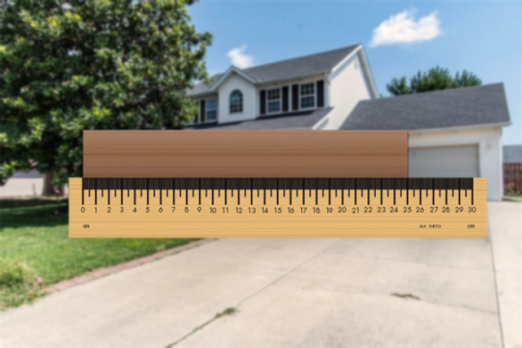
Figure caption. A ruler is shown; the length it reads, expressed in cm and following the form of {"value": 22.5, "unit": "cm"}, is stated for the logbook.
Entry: {"value": 25, "unit": "cm"}
